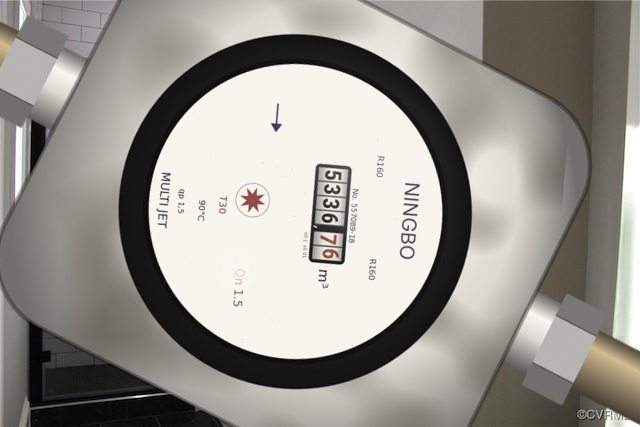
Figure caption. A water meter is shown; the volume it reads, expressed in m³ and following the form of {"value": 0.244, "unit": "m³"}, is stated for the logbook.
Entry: {"value": 5336.76, "unit": "m³"}
